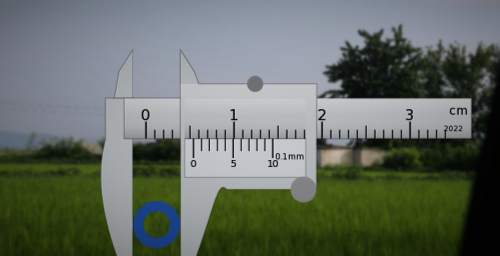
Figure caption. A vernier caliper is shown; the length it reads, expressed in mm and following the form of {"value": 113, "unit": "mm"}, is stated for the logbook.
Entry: {"value": 5.4, "unit": "mm"}
